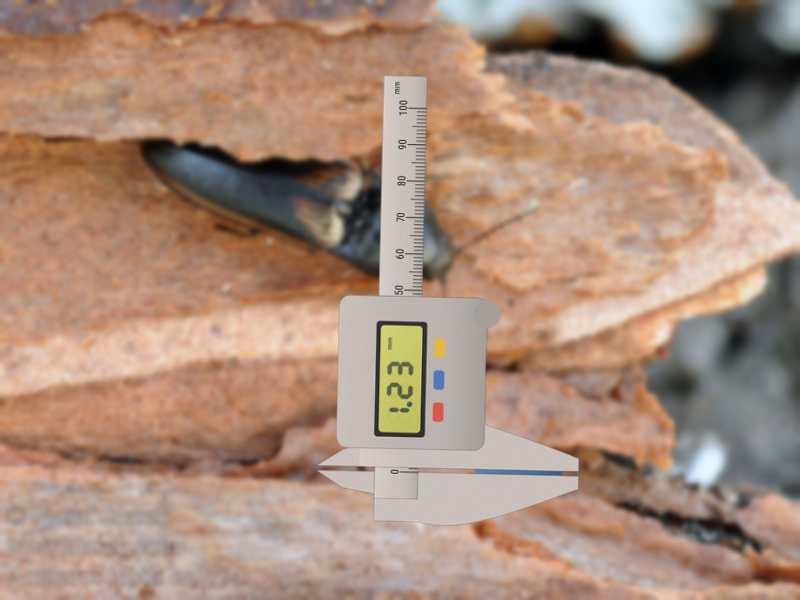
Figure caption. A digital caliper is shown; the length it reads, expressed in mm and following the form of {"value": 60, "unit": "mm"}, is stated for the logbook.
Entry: {"value": 1.23, "unit": "mm"}
